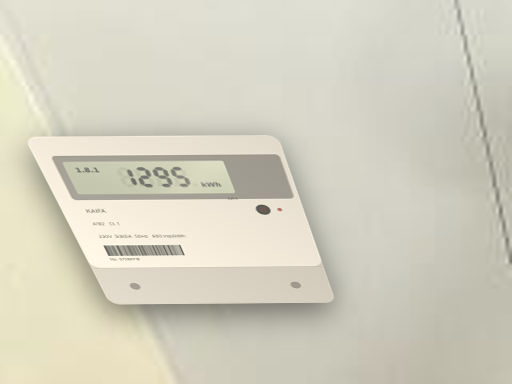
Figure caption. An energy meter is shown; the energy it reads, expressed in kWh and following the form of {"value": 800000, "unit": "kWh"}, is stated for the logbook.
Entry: {"value": 1295, "unit": "kWh"}
